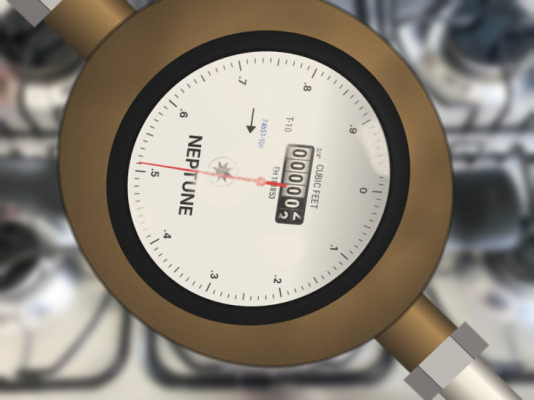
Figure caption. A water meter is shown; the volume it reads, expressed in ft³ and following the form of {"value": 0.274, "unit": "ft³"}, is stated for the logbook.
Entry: {"value": 2.51, "unit": "ft³"}
